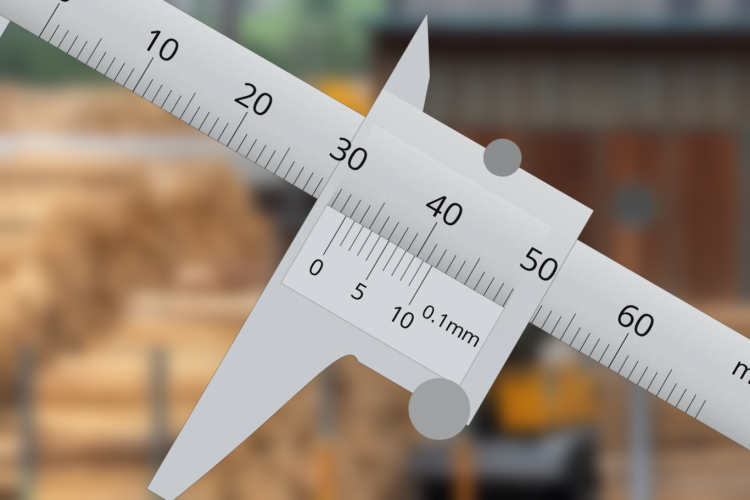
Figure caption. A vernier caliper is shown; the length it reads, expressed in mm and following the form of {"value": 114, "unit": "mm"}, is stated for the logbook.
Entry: {"value": 32.6, "unit": "mm"}
